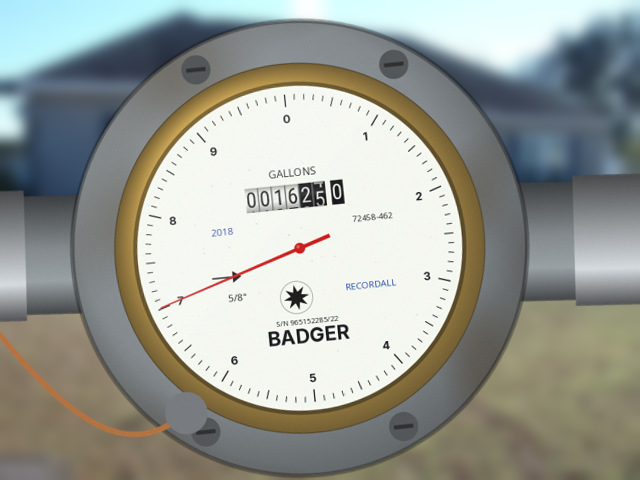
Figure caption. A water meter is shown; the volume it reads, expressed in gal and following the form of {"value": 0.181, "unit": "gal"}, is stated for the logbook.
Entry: {"value": 16247.0, "unit": "gal"}
